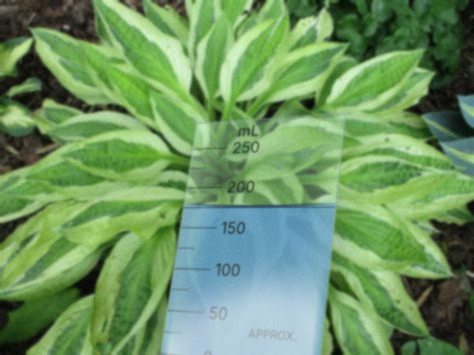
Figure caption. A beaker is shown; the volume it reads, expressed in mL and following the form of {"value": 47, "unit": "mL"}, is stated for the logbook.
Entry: {"value": 175, "unit": "mL"}
